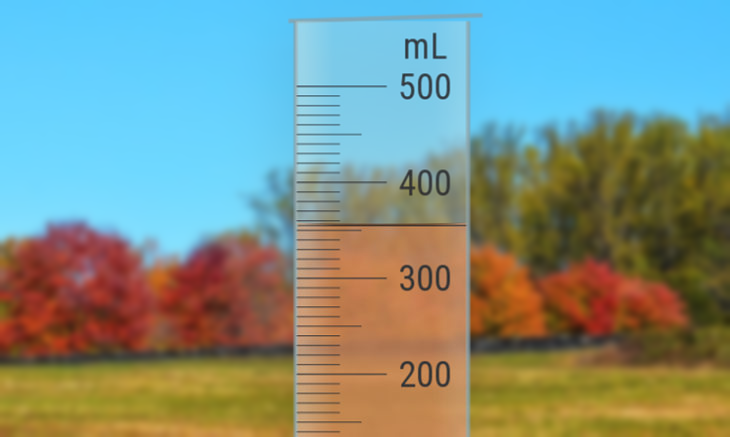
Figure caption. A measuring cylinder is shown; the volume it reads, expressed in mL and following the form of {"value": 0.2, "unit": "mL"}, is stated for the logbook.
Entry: {"value": 355, "unit": "mL"}
